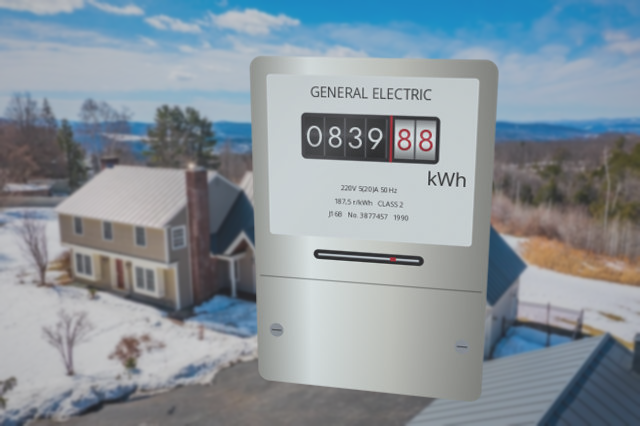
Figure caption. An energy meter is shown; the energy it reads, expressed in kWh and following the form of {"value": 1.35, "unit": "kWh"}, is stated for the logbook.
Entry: {"value": 839.88, "unit": "kWh"}
